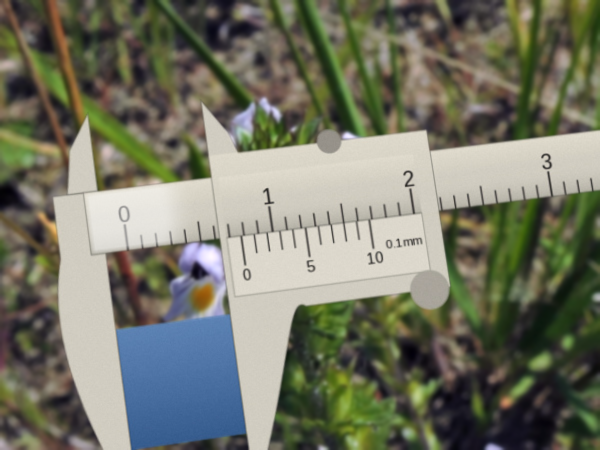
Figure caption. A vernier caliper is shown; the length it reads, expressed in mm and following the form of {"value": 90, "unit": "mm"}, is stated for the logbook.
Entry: {"value": 7.8, "unit": "mm"}
